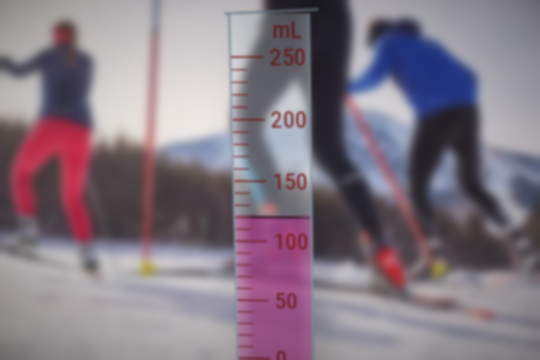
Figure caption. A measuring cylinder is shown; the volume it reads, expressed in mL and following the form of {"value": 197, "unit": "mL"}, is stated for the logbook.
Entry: {"value": 120, "unit": "mL"}
